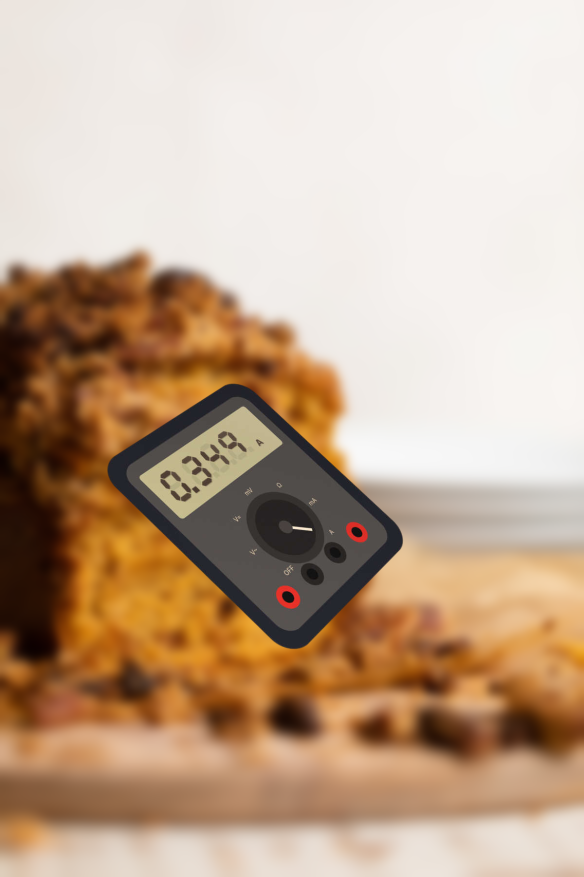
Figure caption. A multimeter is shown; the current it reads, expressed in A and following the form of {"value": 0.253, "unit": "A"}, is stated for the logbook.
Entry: {"value": 0.349, "unit": "A"}
